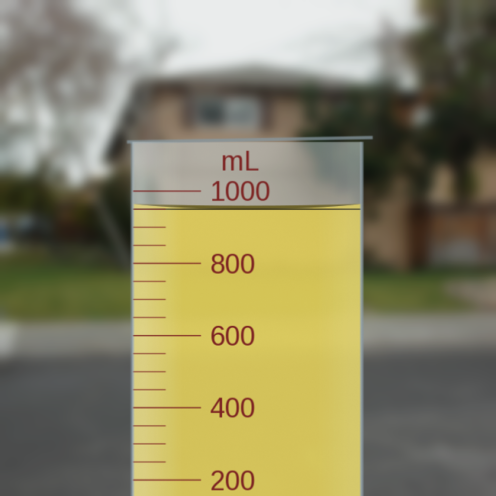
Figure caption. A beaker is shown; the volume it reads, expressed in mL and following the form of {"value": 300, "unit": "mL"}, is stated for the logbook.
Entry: {"value": 950, "unit": "mL"}
